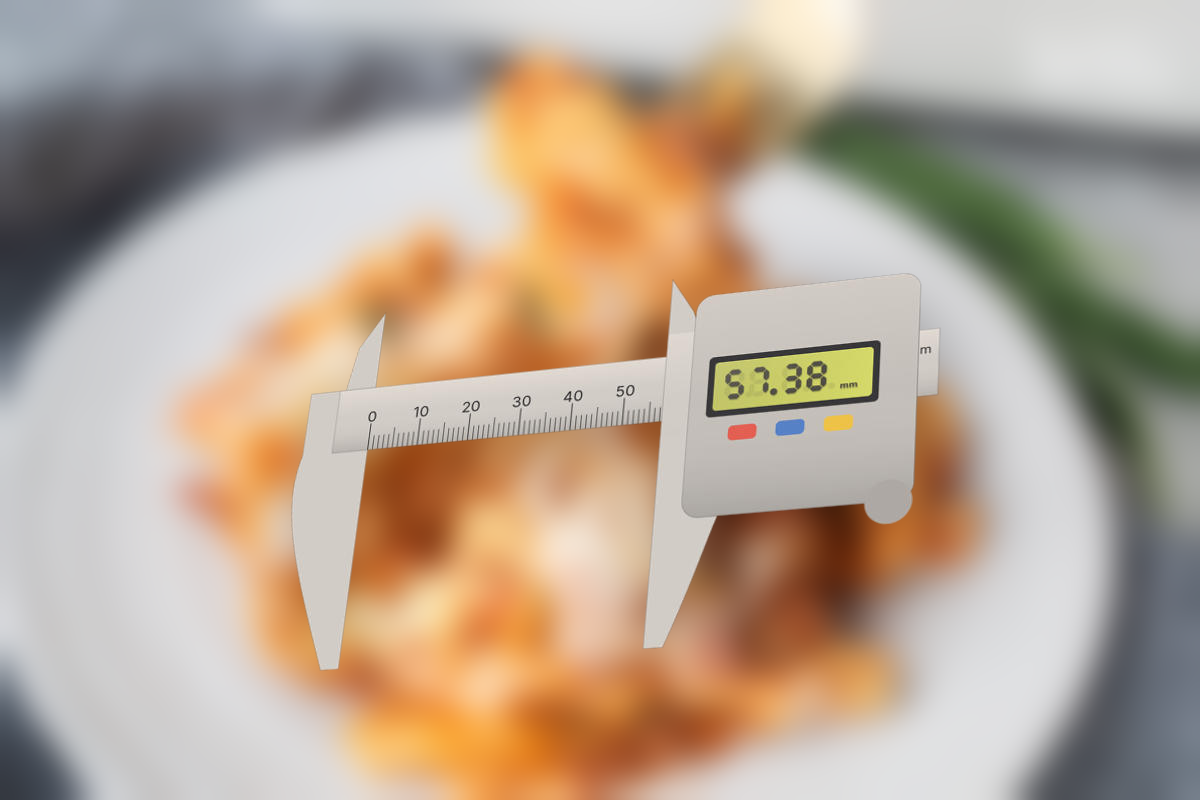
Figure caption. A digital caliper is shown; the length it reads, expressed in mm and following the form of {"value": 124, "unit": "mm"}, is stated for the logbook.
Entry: {"value": 57.38, "unit": "mm"}
